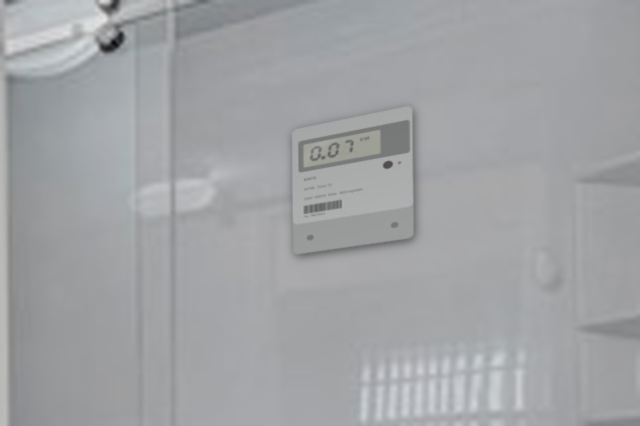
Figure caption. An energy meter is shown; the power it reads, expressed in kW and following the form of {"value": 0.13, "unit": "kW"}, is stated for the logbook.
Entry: {"value": 0.07, "unit": "kW"}
